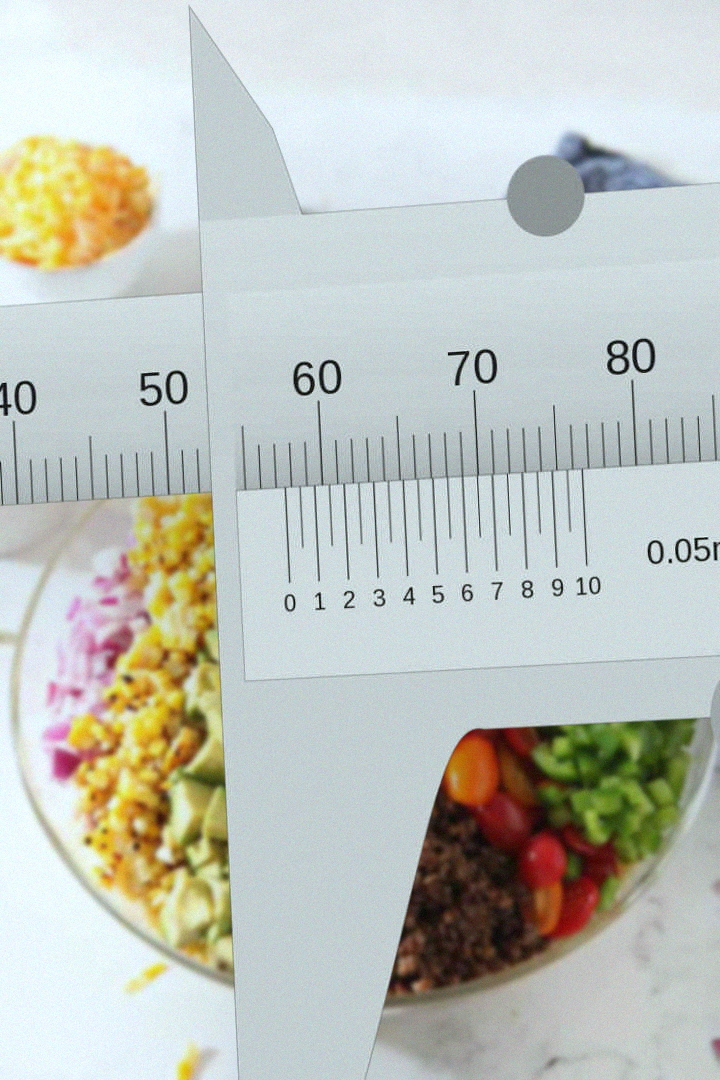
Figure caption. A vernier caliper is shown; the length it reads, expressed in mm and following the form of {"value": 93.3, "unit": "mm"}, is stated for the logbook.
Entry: {"value": 57.6, "unit": "mm"}
